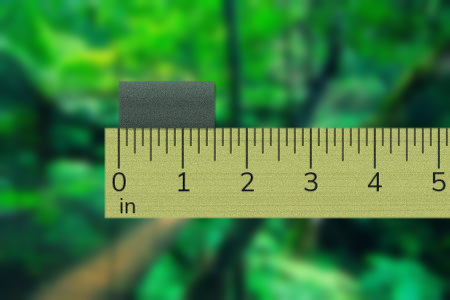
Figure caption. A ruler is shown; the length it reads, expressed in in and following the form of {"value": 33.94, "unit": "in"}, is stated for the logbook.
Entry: {"value": 1.5, "unit": "in"}
